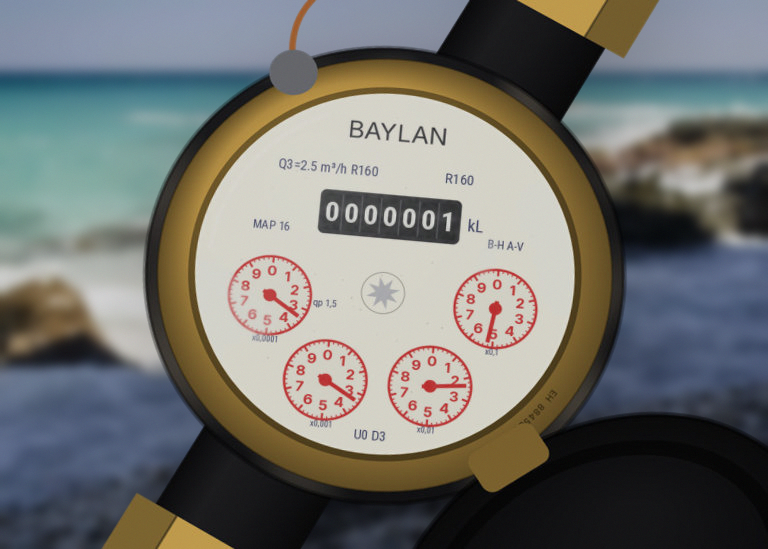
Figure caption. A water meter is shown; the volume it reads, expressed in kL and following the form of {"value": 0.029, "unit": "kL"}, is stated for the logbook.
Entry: {"value": 1.5233, "unit": "kL"}
